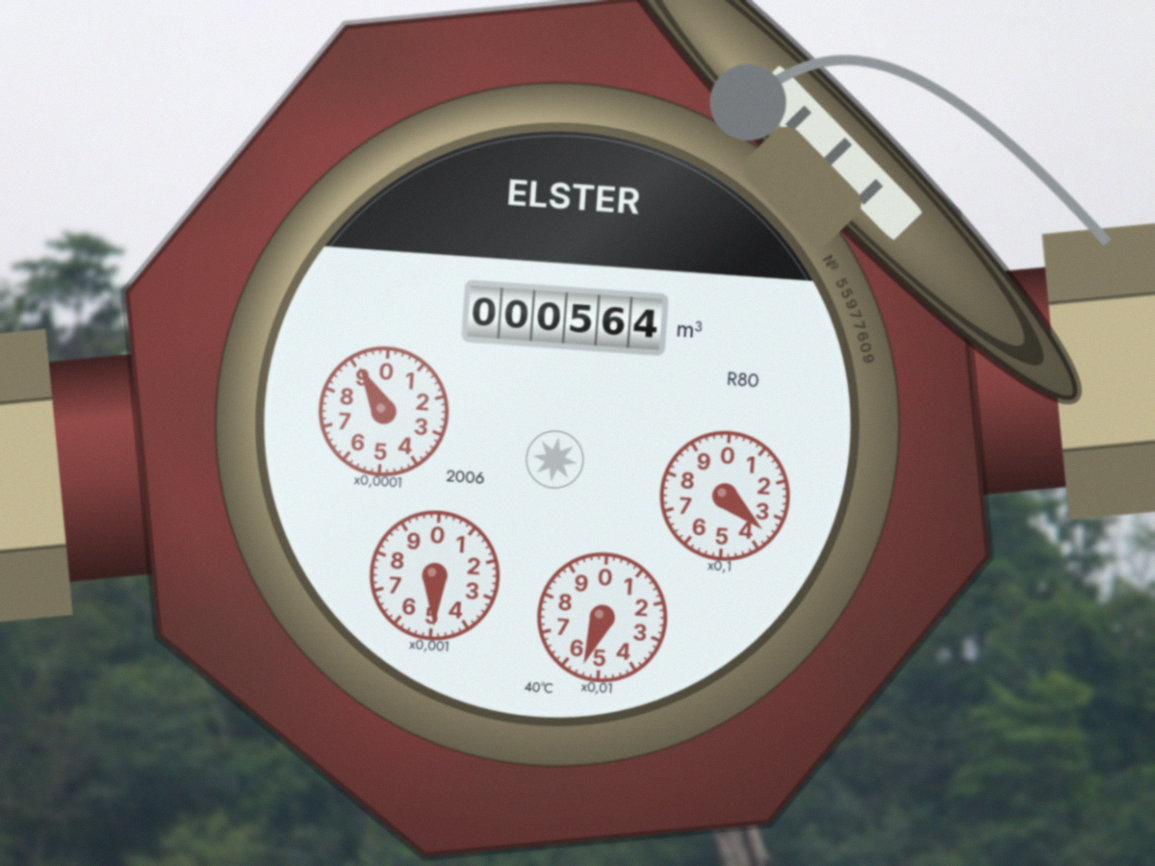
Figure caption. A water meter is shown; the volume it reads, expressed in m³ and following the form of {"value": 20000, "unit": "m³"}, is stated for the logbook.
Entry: {"value": 564.3549, "unit": "m³"}
